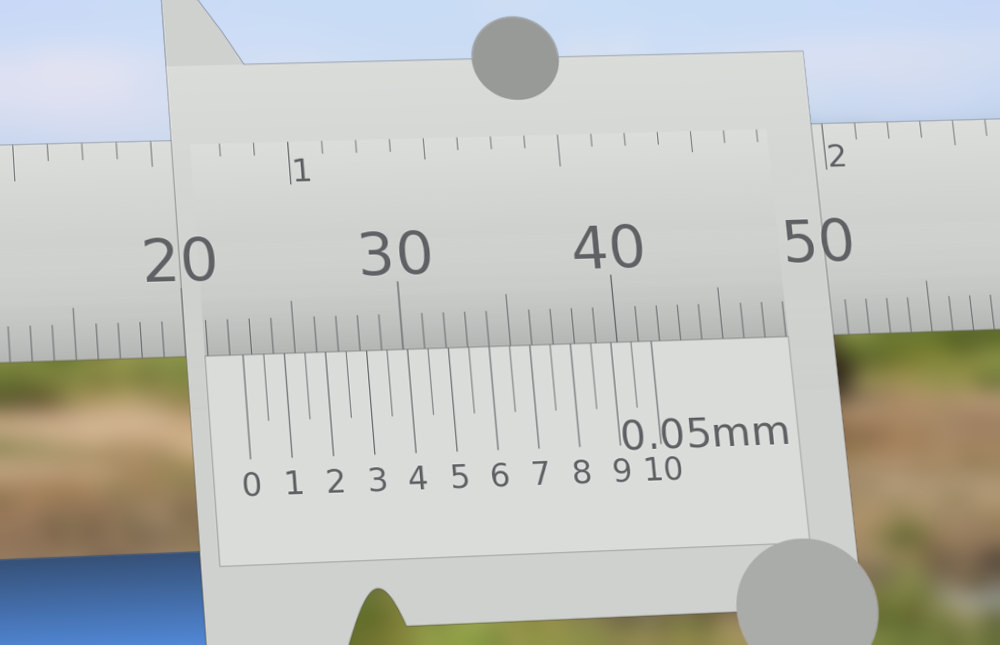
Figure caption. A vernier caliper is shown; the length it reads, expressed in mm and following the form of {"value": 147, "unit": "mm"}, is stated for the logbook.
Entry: {"value": 22.6, "unit": "mm"}
